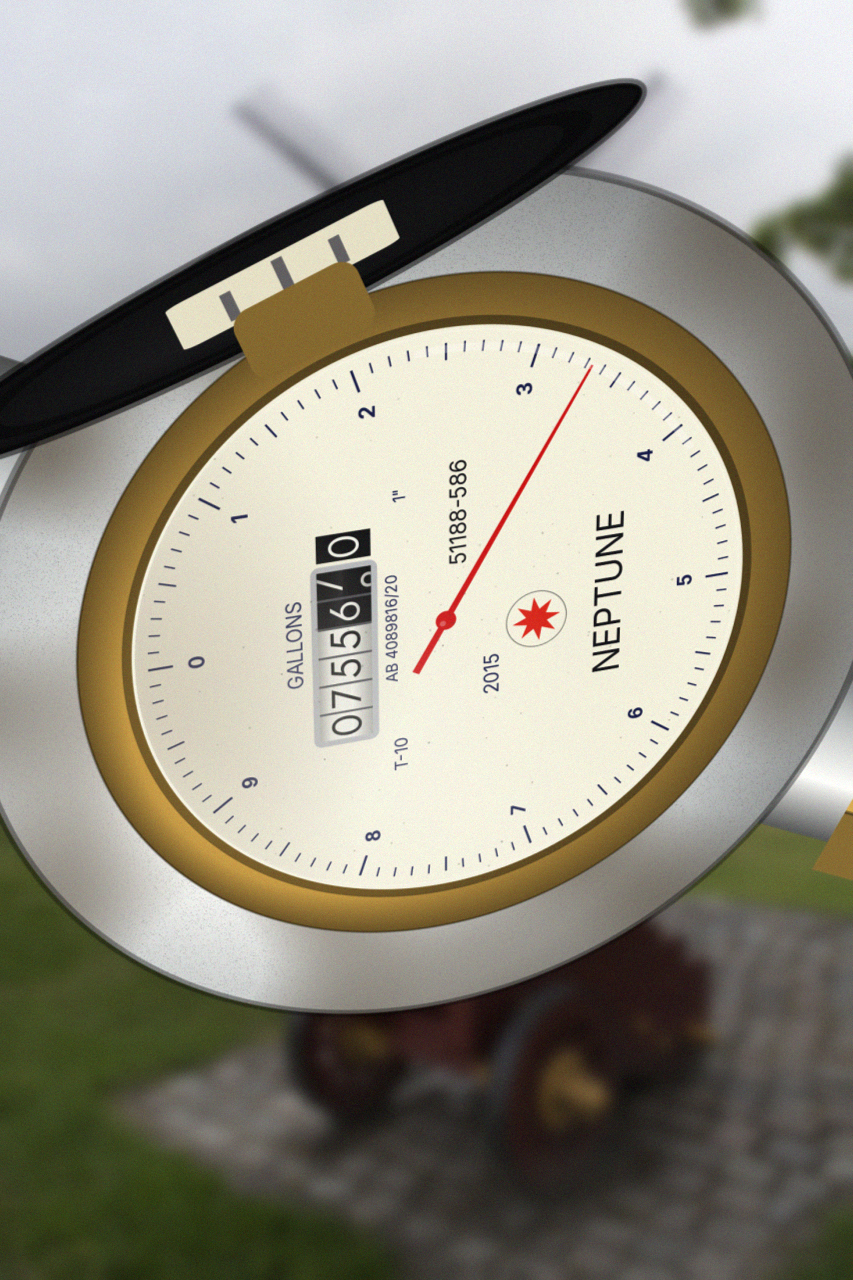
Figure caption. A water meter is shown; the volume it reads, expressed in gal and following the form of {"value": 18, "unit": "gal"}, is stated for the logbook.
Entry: {"value": 755673.3, "unit": "gal"}
